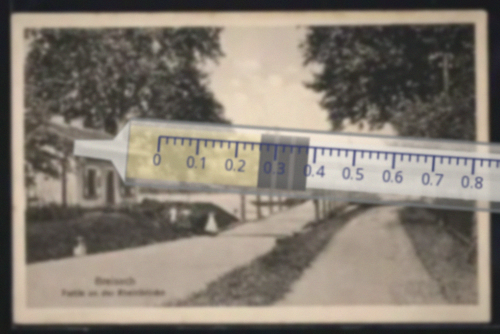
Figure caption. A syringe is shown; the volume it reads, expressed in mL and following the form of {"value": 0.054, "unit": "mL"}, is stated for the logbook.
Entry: {"value": 0.26, "unit": "mL"}
